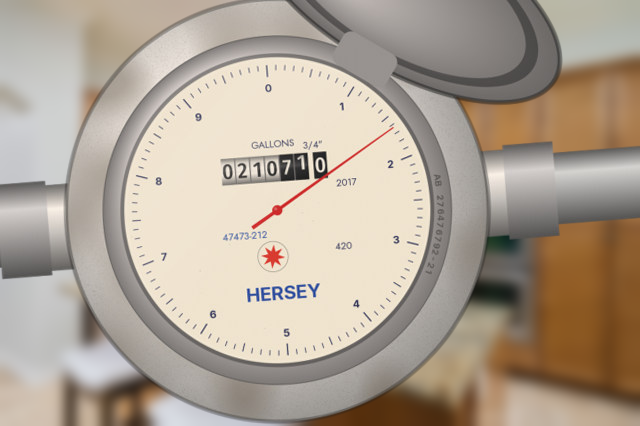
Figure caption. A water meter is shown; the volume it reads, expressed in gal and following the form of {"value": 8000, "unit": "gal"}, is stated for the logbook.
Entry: {"value": 210711.6, "unit": "gal"}
